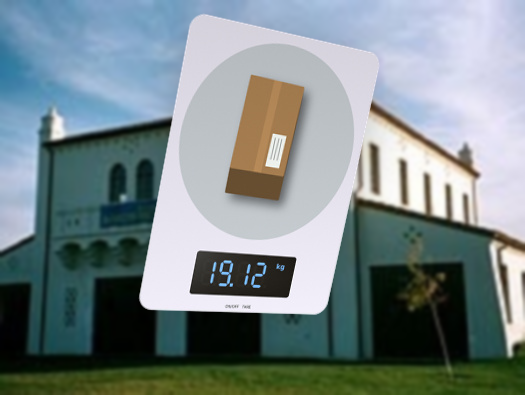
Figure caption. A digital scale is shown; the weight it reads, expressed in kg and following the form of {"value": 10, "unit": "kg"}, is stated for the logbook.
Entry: {"value": 19.12, "unit": "kg"}
